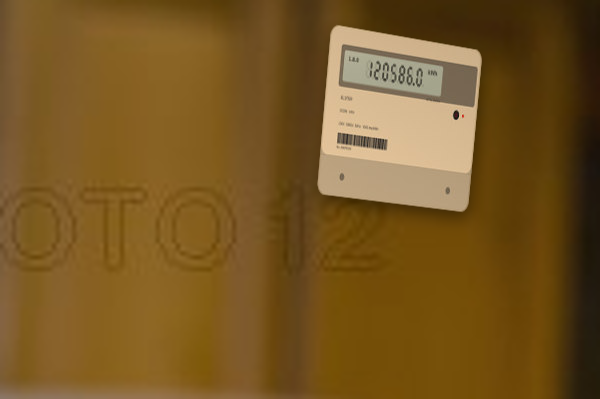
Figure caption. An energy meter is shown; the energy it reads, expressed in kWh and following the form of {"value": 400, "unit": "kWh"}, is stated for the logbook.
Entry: {"value": 120586.0, "unit": "kWh"}
